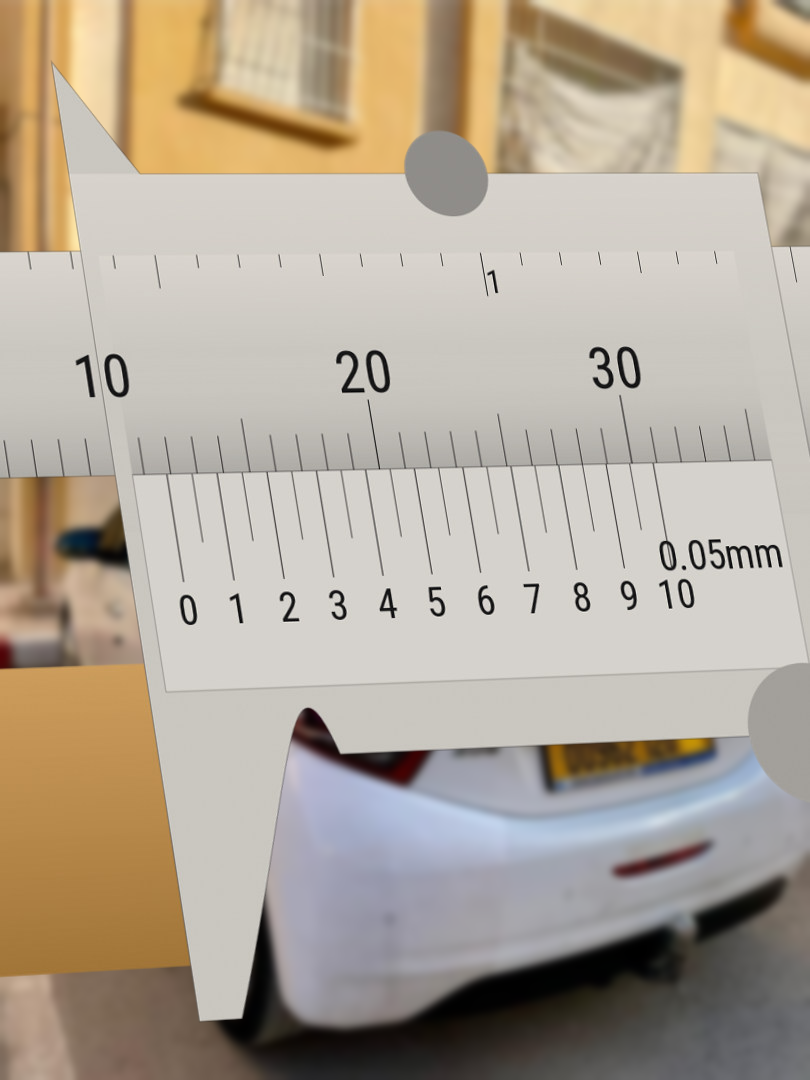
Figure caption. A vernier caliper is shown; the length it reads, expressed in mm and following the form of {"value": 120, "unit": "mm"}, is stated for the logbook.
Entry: {"value": 11.85, "unit": "mm"}
